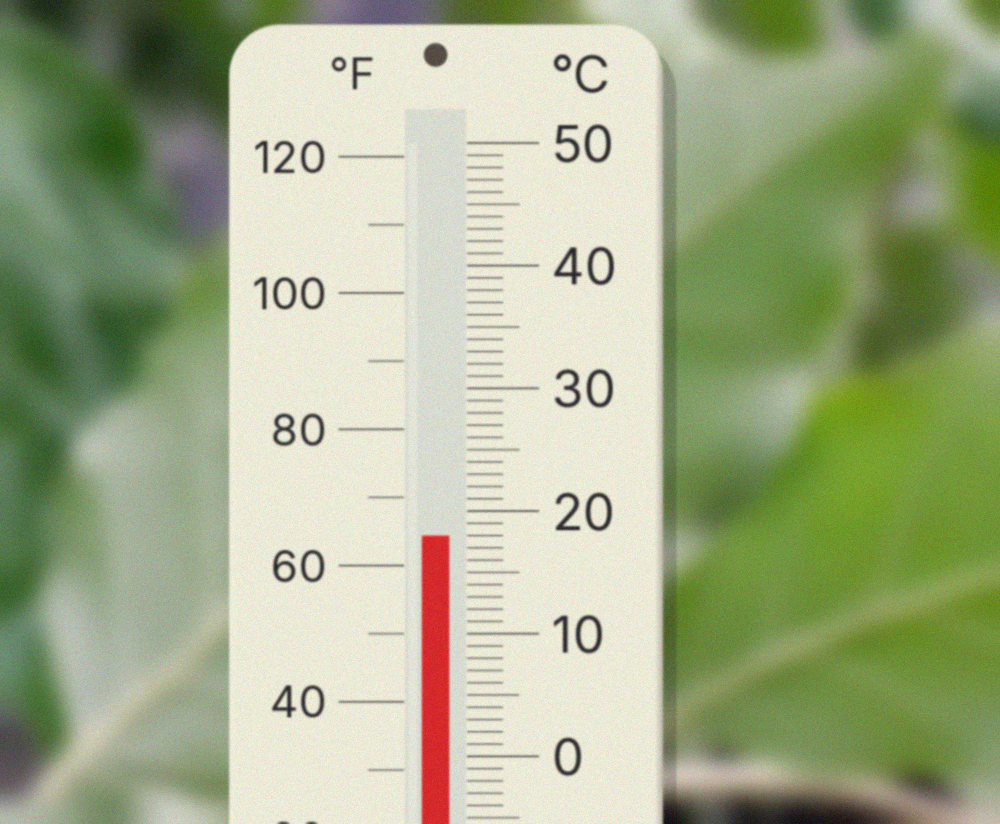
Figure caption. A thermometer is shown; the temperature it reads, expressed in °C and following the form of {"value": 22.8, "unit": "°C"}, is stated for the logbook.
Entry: {"value": 18, "unit": "°C"}
